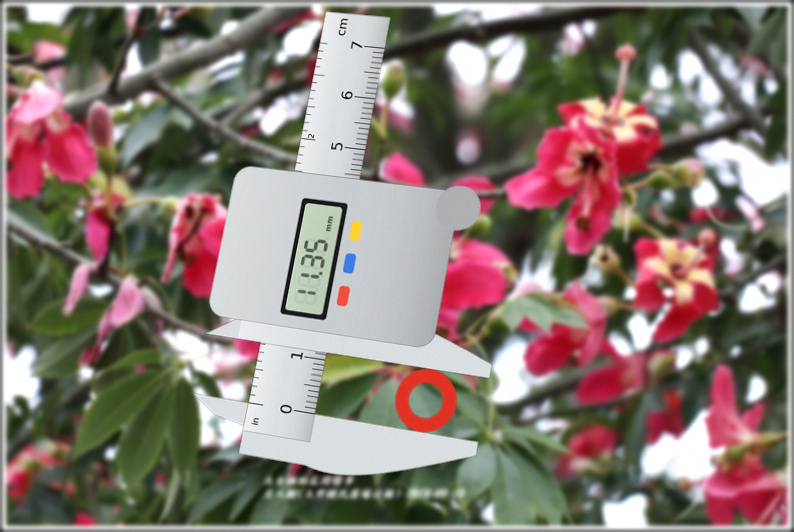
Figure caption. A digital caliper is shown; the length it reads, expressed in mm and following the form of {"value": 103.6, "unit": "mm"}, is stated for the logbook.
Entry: {"value": 11.35, "unit": "mm"}
